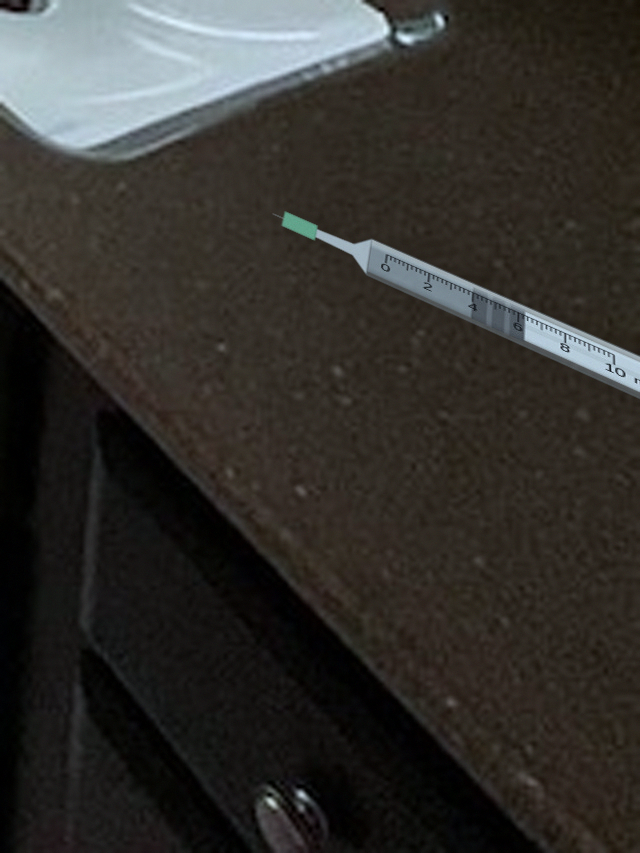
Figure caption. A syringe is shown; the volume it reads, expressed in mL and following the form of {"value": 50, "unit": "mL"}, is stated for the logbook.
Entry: {"value": 4, "unit": "mL"}
